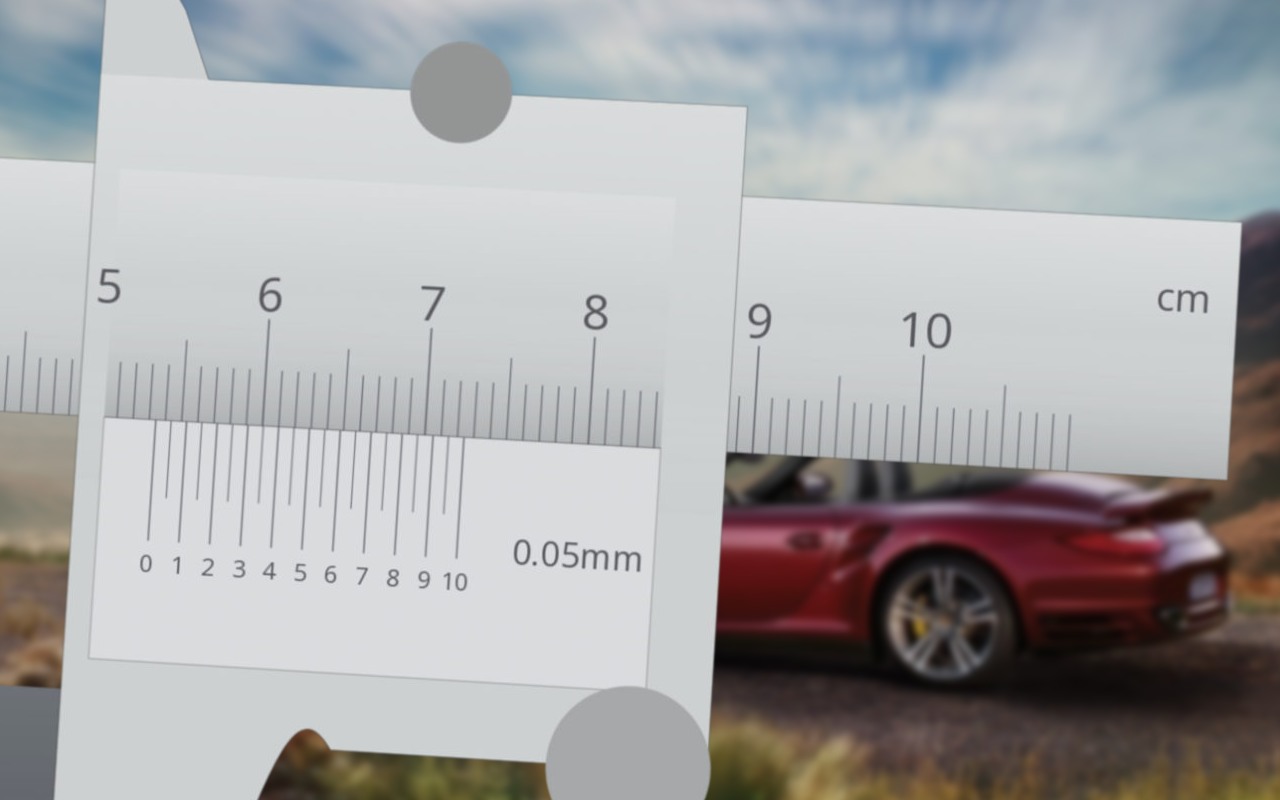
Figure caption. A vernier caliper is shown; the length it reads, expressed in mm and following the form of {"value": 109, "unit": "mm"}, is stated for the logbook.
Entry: {"value": 53.4, "unit": "mm"}
